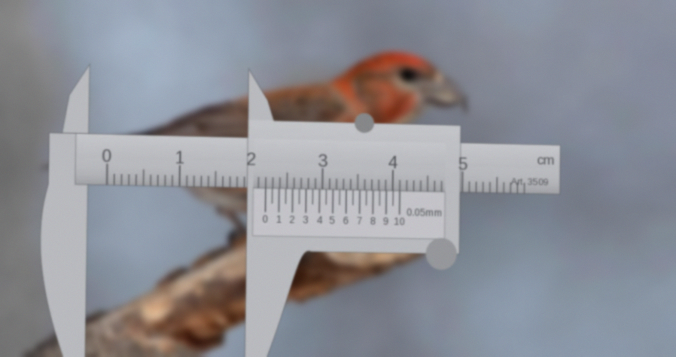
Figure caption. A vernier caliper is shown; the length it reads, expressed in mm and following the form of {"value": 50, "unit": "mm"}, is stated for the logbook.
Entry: {"value": 22.0, "unit": "mm"}
